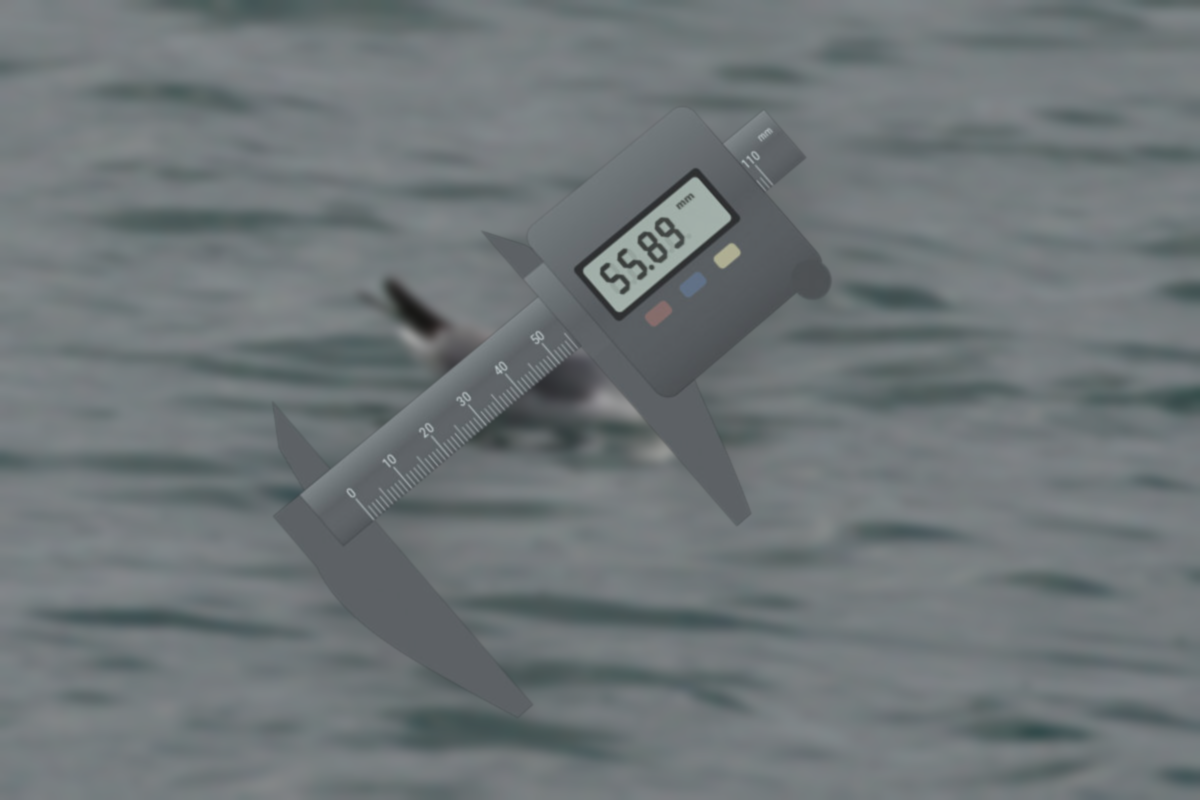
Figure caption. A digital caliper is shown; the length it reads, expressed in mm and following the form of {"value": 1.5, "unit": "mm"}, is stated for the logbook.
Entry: {"value": 55.89, "unit": "mm"}
